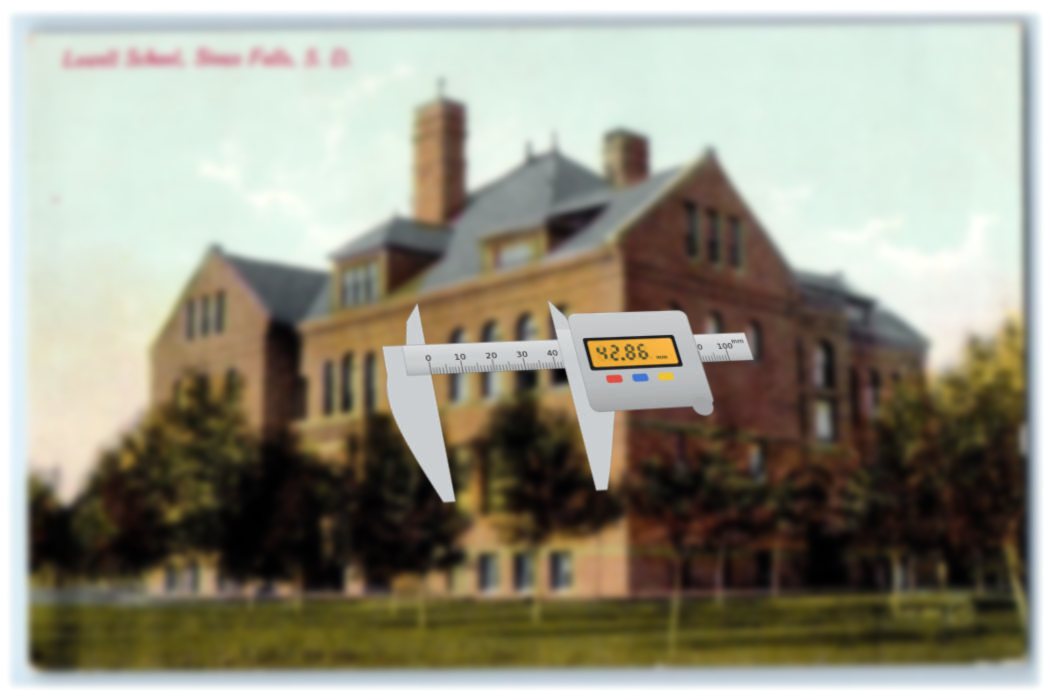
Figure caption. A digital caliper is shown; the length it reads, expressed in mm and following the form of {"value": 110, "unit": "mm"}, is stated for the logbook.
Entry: {"value": 42.86, "unit": "mm"}
